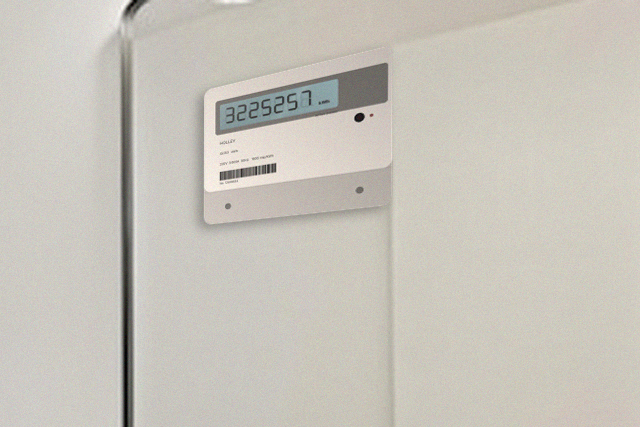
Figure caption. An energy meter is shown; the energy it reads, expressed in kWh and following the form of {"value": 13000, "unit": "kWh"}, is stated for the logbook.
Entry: {"value": 3225257, "unit": "kWh"}
